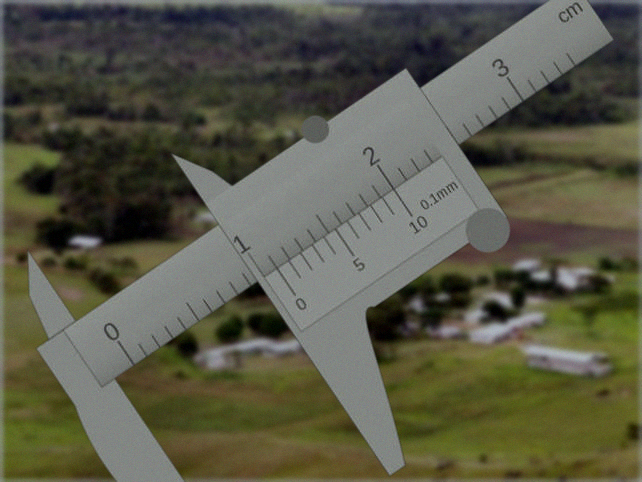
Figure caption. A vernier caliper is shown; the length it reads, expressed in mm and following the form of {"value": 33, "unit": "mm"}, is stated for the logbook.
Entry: {"value": 11.0, "unit": "mm"}
